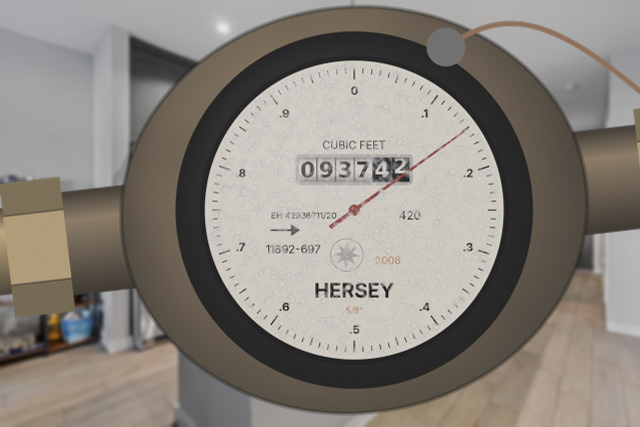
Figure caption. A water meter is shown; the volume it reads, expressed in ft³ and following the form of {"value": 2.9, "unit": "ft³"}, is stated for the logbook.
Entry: {"value": 93742.15, "unit": "ft³"}
